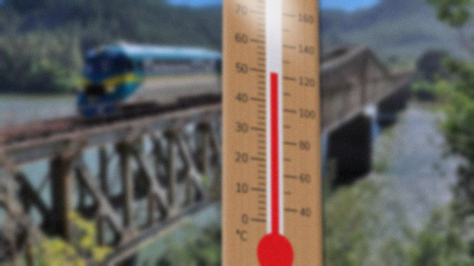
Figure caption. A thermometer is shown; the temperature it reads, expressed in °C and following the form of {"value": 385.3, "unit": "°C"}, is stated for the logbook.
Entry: {"value": 50, "unit": "°C"}
